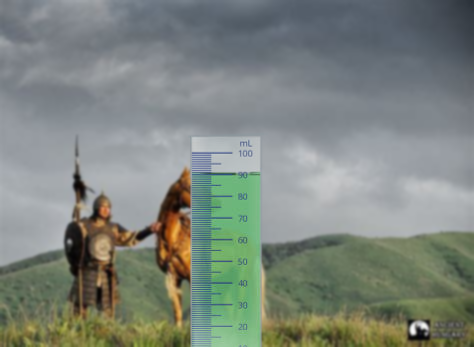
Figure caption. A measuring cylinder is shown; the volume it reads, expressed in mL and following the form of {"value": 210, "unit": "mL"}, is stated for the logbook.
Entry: {"value": 90, "unit": "mL"}
